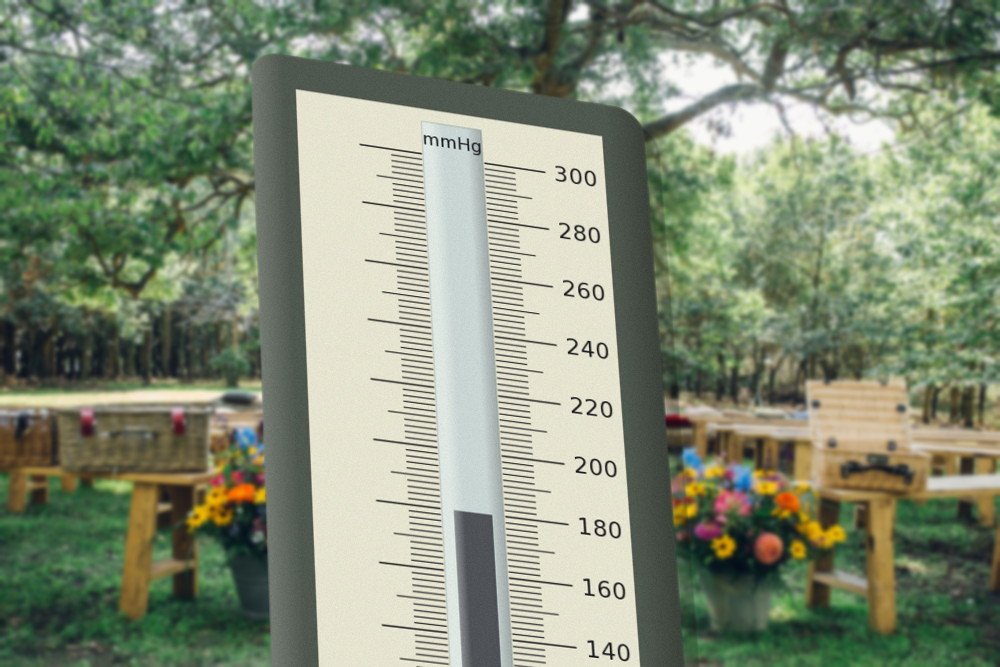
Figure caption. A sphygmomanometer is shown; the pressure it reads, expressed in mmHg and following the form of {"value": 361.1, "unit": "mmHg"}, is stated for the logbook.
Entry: {"value": 180, "unit": "mmHg"}
